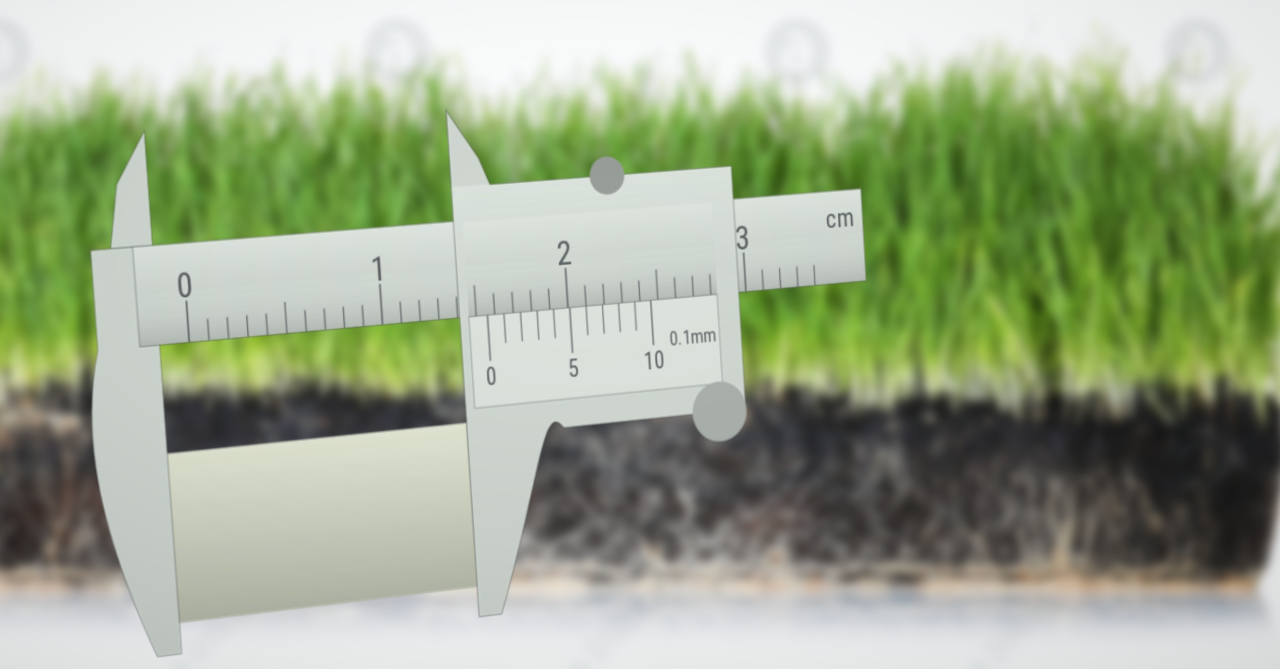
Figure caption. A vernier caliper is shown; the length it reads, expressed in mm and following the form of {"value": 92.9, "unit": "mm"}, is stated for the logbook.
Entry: {"value": 15.6, "unit": "mm"}
